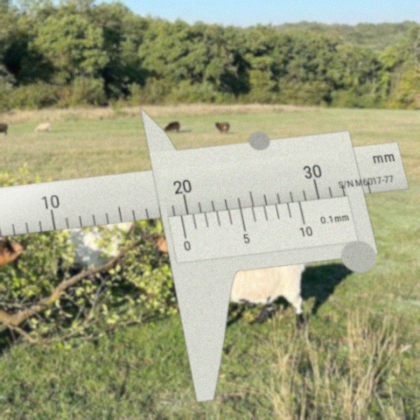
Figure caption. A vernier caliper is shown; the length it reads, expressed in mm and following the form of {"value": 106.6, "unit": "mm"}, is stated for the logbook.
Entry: {"value": 19.5, "unit": "mm"}
